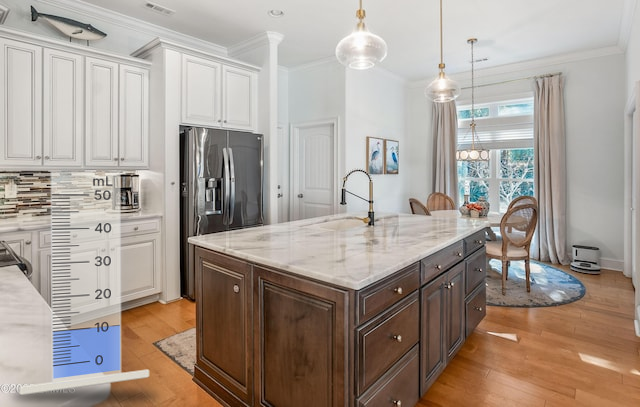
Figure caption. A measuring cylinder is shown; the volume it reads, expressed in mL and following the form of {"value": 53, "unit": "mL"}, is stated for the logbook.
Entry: {"value": 10, "unit": "mL"}
